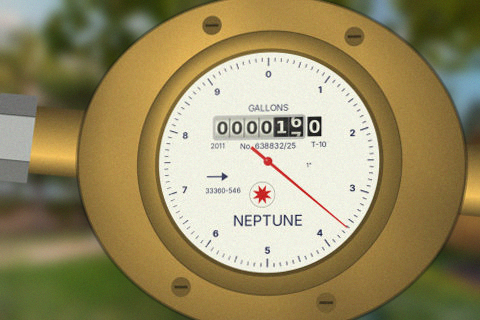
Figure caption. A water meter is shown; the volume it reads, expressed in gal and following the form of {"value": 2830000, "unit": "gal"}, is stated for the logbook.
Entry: {"value": 163.6, "unit": "gal"}
